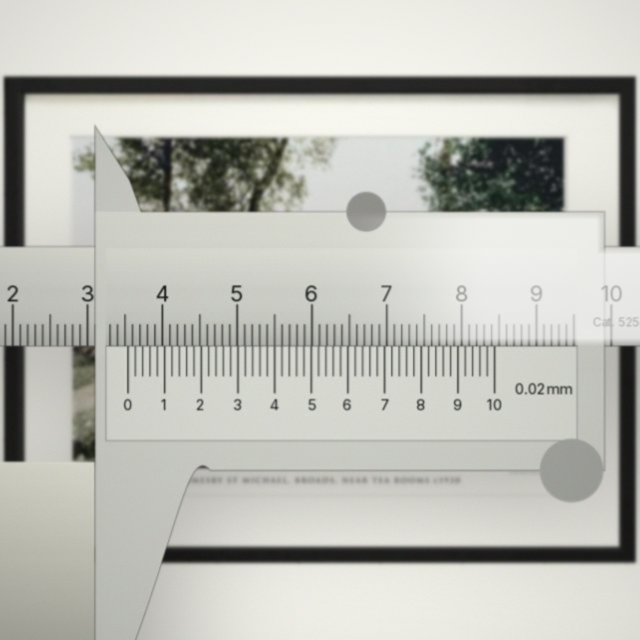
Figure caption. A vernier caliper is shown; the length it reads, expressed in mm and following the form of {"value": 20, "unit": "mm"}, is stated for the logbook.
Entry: {"value": 35.4, "unit": "mm"}
